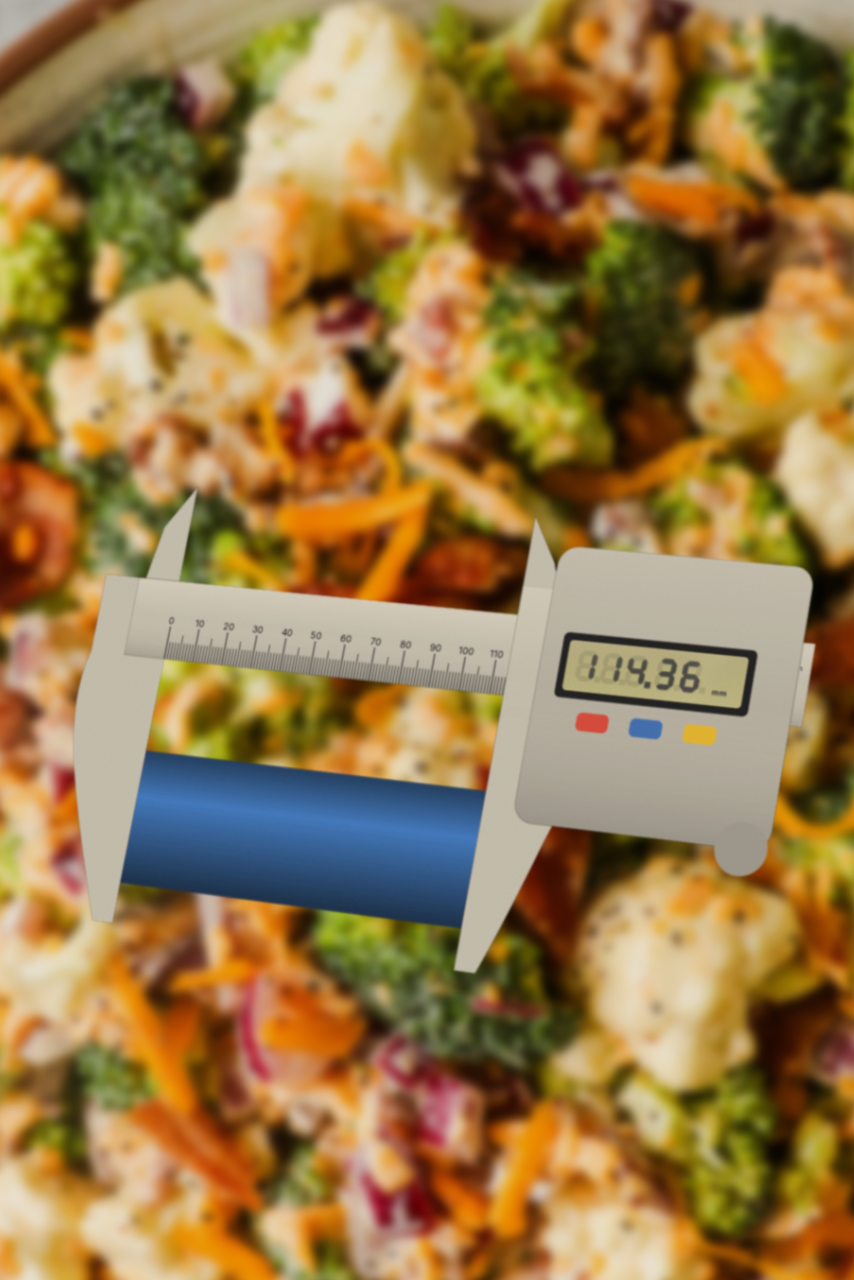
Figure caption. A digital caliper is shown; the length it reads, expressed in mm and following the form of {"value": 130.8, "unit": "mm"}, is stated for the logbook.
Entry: {"value": 114.36, "unit": "mm"}
